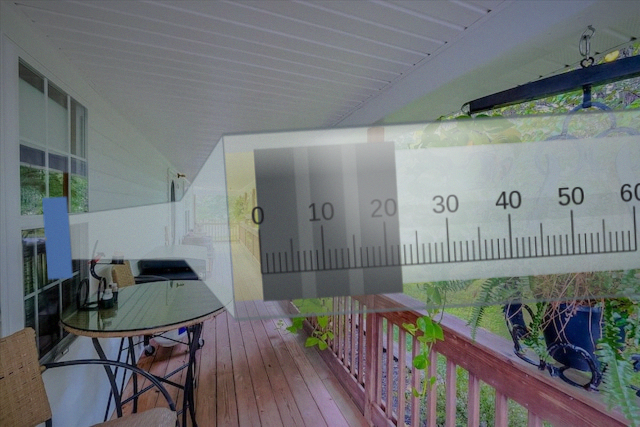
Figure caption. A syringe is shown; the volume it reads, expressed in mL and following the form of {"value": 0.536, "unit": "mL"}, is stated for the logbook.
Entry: {"value": 0, "unit": "mL"}
